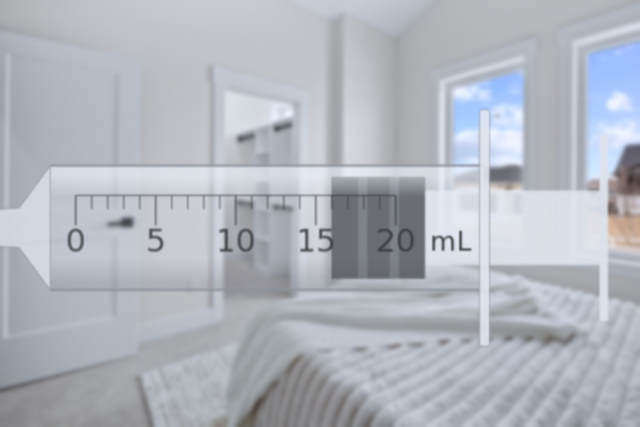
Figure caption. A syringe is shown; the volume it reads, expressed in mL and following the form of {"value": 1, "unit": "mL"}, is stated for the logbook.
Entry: {"value": 16, "unit": "mL"}
